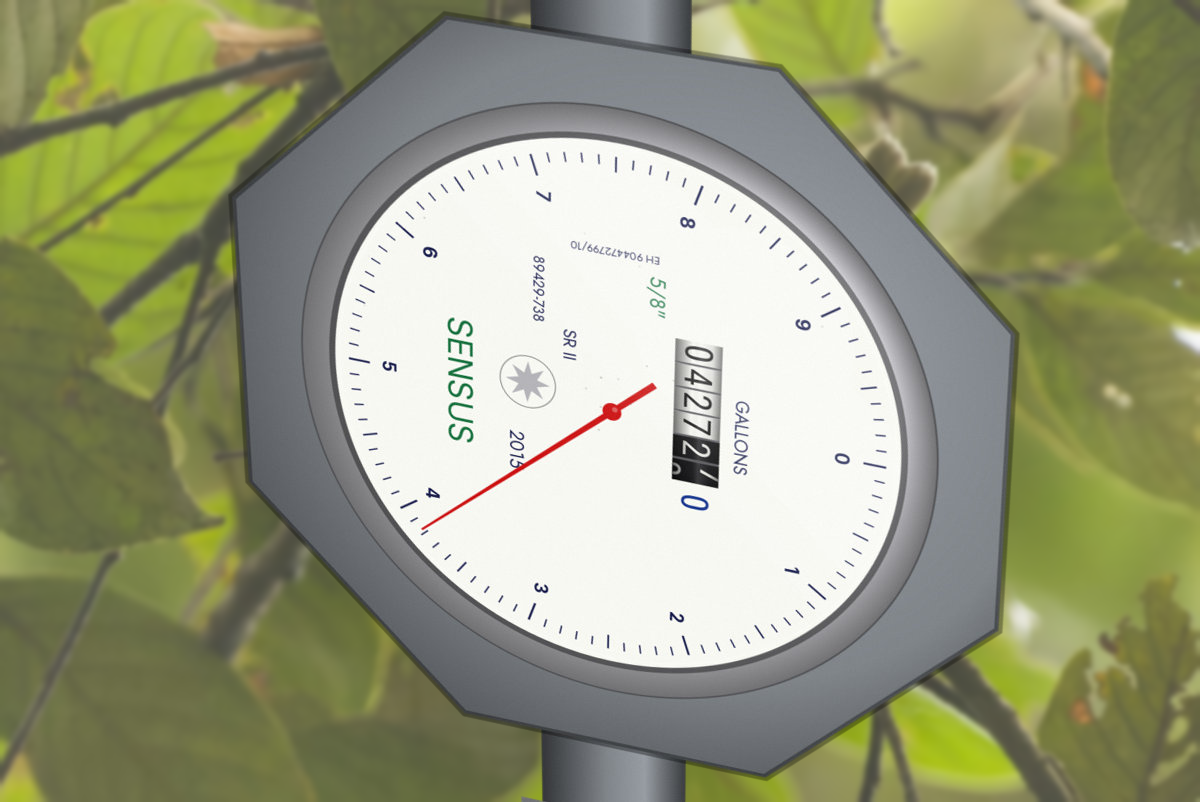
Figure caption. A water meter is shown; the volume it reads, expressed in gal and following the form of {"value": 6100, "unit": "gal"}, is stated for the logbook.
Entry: {"value": 427273.8, "unit": "gal"}
